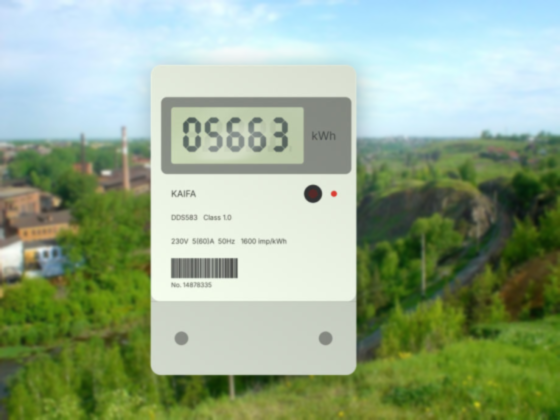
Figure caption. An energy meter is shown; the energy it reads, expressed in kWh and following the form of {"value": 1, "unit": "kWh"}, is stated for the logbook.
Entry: {"value": 5663, "unit": "kWh"}
